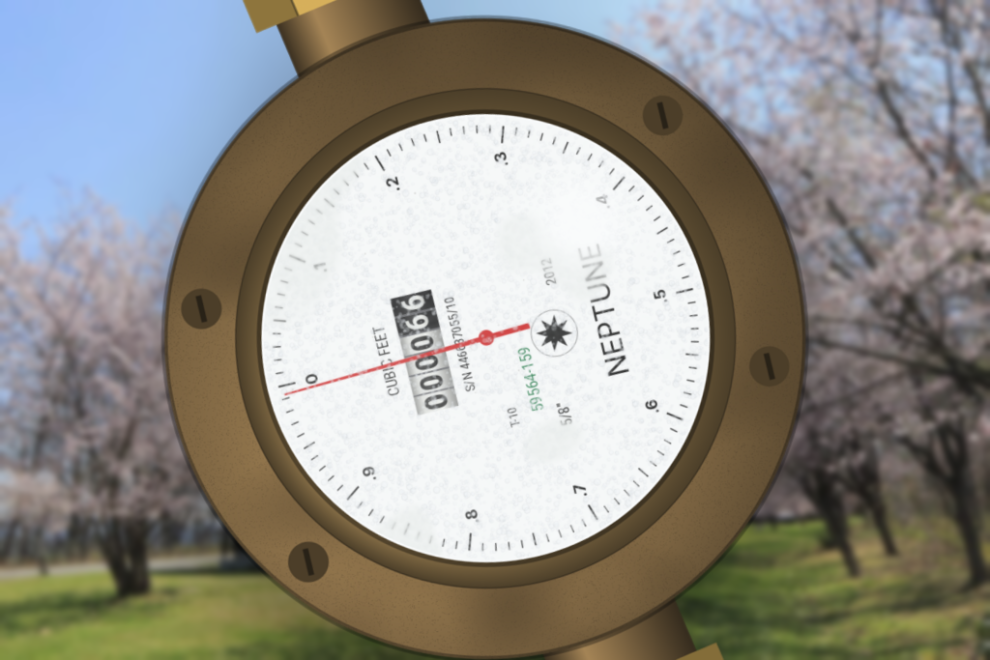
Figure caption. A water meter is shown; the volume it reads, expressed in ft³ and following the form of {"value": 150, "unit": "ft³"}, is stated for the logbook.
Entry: {"value": 65.99, "unit": "ft³"}
